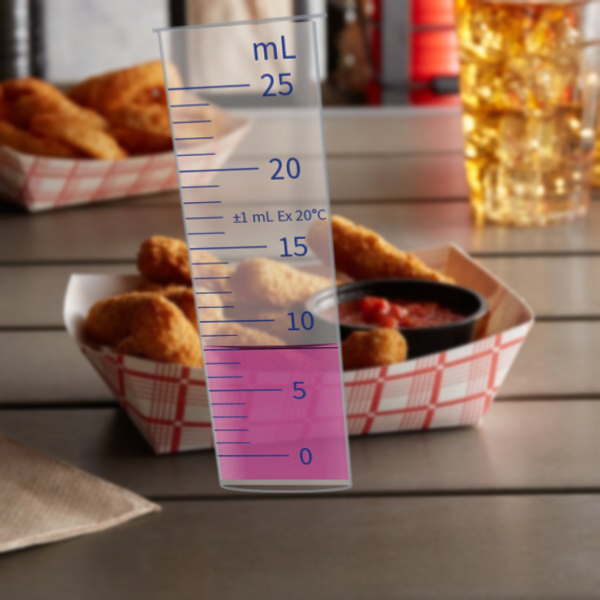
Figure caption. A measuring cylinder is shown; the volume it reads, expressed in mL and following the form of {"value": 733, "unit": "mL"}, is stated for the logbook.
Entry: {"value": 8, "unit": "mL"}
